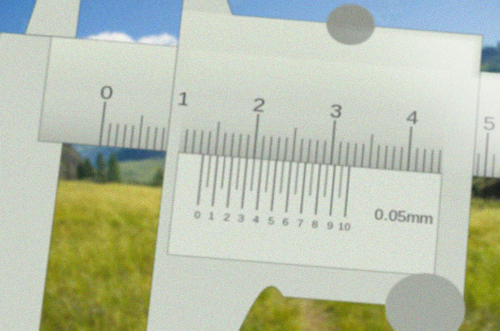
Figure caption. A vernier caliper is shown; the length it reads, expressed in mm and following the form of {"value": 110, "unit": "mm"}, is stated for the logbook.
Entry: {"value": 13.4, "unit": "mm"}
